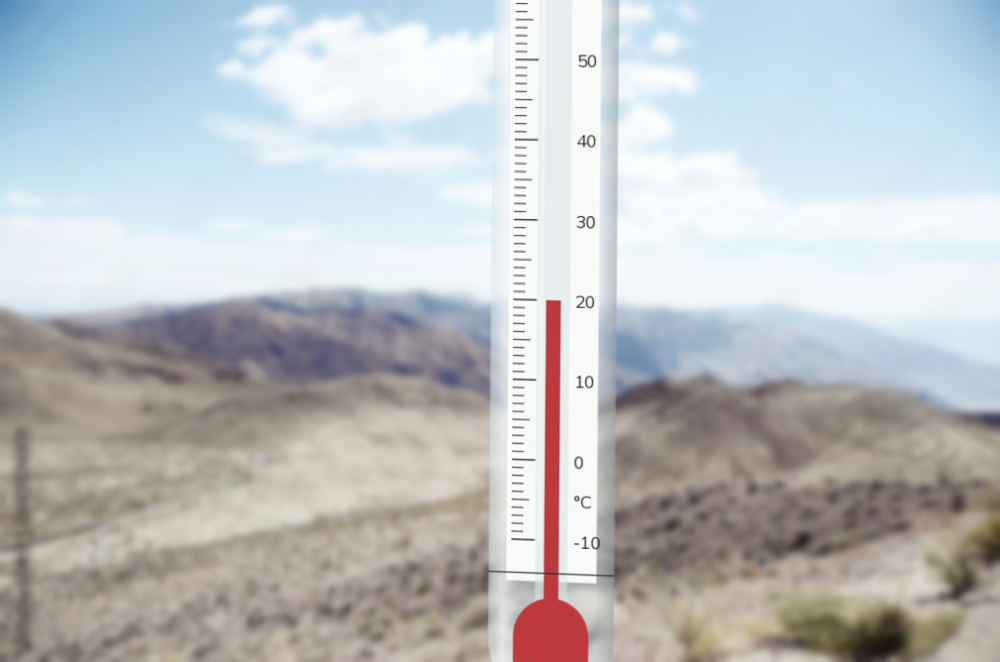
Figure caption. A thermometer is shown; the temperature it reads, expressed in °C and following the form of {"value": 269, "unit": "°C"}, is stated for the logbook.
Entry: {"value": 20, "unit": "°C"}
